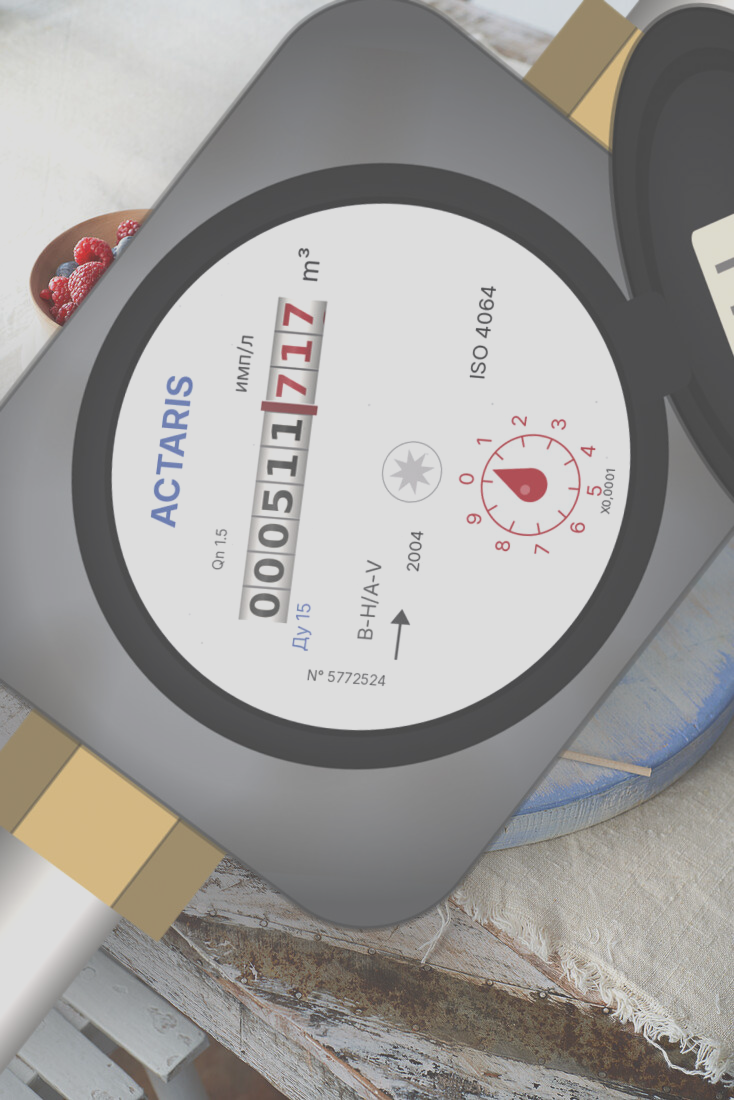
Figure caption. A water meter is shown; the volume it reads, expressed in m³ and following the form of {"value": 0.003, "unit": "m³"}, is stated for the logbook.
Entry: {"value": 511.7170, "unit": "m³"}
